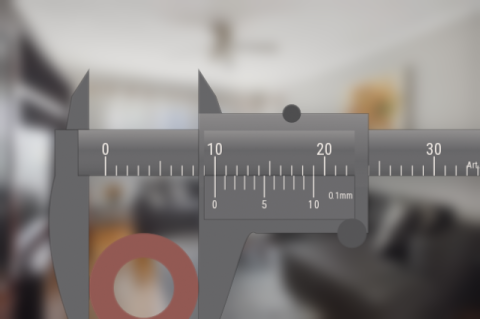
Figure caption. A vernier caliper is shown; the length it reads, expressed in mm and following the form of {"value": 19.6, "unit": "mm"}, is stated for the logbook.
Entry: {"value": 10.0, "unit": "mm"}
